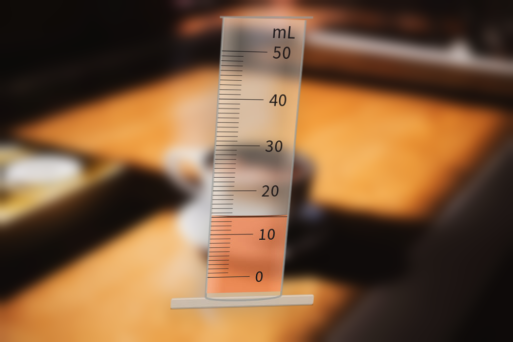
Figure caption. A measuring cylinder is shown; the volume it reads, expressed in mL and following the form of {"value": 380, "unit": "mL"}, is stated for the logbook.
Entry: {"value": 14, "unit": "mL"}
